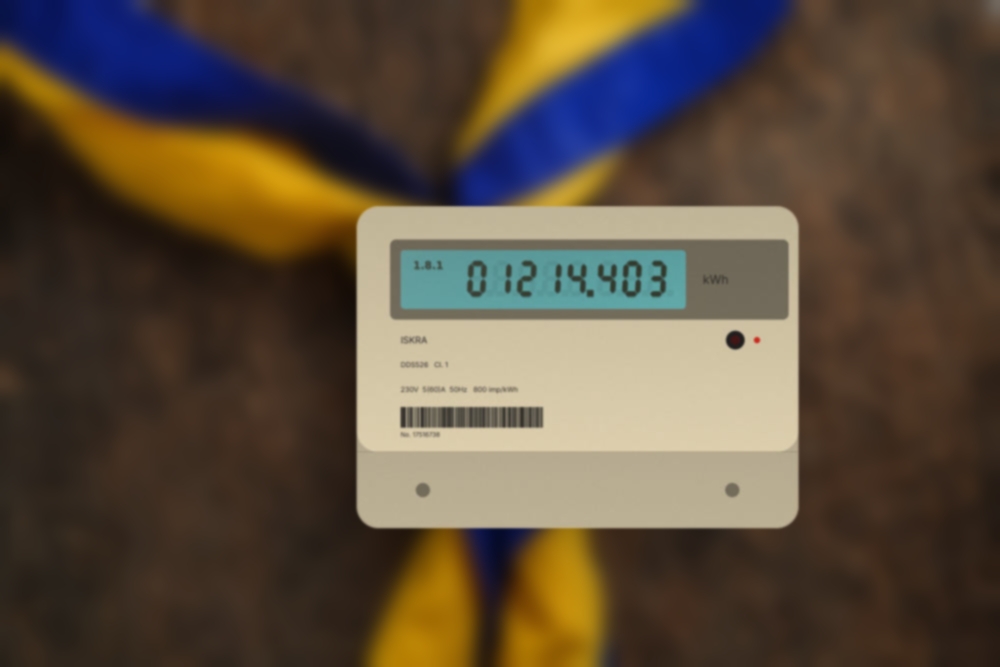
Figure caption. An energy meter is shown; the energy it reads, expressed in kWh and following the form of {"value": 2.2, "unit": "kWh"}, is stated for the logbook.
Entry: {"value": 1214.403, "unit": "kWh"}
